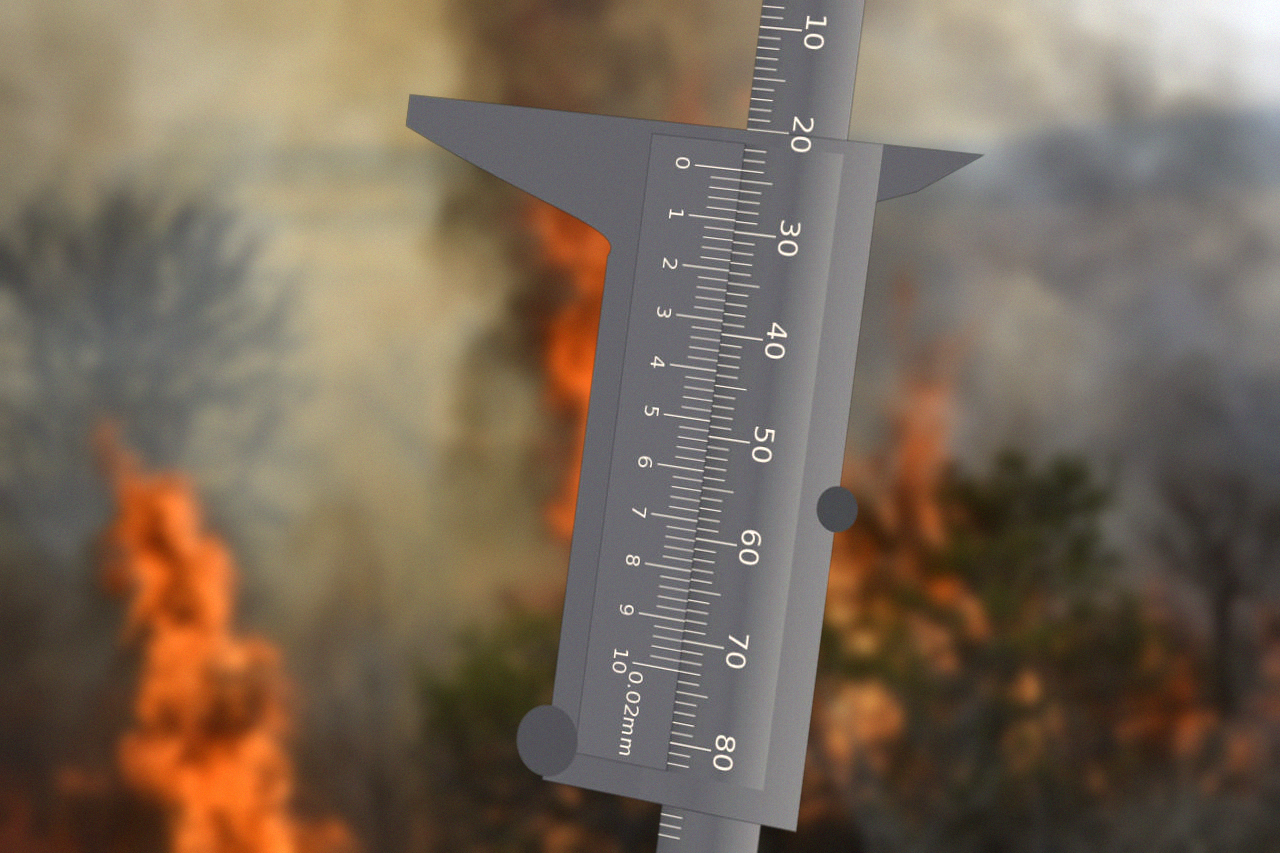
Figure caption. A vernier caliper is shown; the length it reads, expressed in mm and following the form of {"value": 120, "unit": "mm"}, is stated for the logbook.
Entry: {"value": 24.0, "unit": "mm"}
